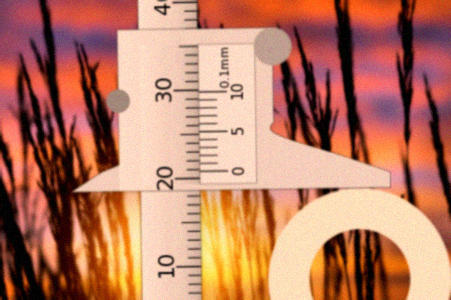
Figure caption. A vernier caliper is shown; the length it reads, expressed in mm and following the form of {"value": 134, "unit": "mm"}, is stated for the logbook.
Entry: {"value": 20.8, "unit": "mm"}
